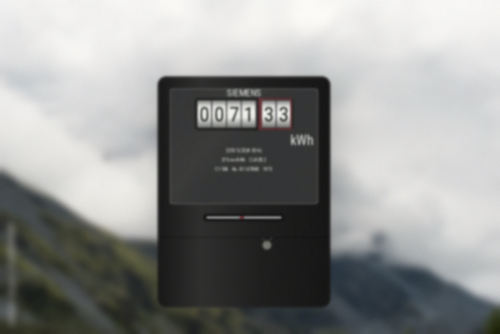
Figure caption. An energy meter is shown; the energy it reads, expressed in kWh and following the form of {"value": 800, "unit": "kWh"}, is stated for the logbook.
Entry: {"value": 71.33, "unit": "kWh"}
